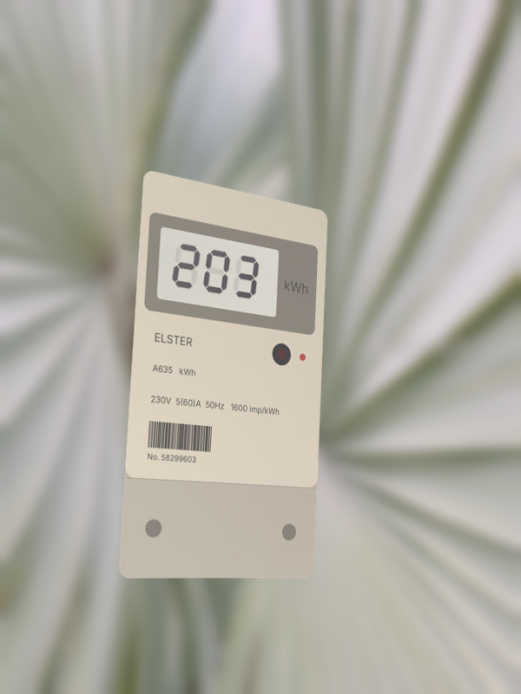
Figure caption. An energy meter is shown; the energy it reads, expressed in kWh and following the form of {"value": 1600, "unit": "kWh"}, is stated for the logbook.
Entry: {"value": 203, "unit": "kWh"}
